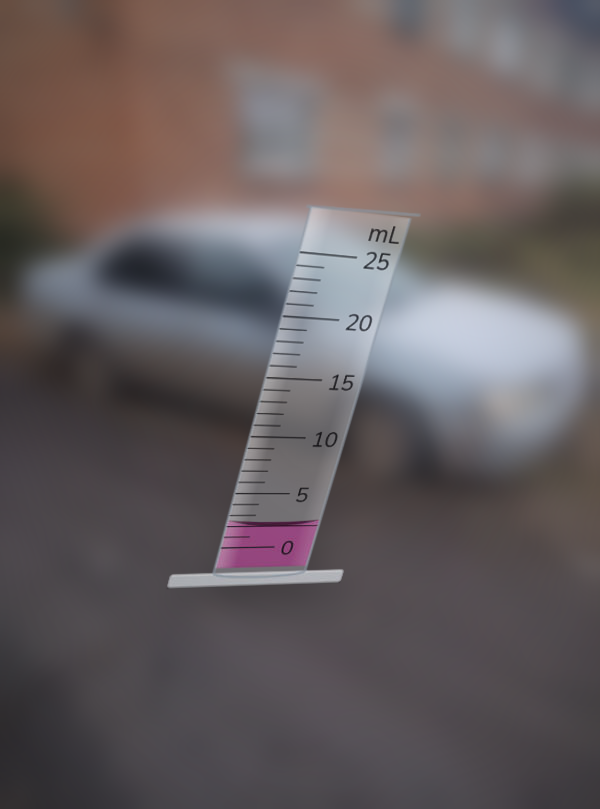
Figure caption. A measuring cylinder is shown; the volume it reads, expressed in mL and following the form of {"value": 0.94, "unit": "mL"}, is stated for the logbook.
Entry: {"value": 2, "unit": "mL"}
